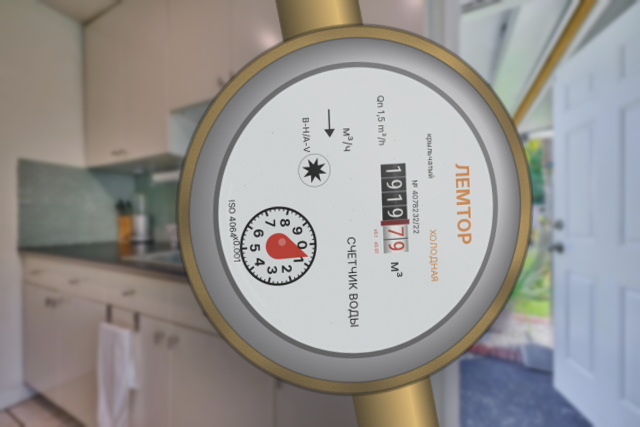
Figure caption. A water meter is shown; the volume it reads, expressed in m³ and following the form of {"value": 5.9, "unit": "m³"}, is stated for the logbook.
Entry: {"value": 1919.790, "unit": "m³"}
